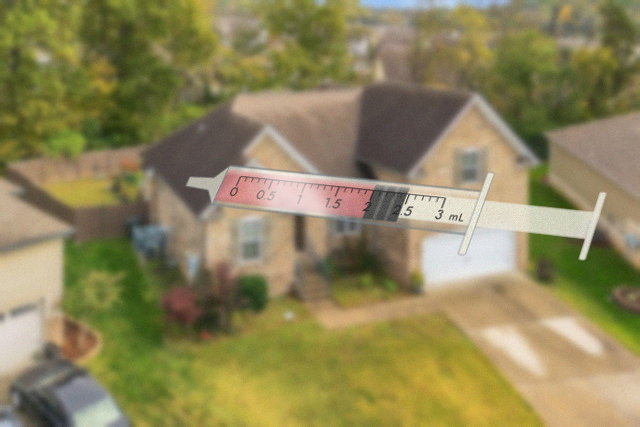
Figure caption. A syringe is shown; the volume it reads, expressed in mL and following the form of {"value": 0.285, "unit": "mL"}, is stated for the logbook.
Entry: {"value": 2, "unit": "mL"}
